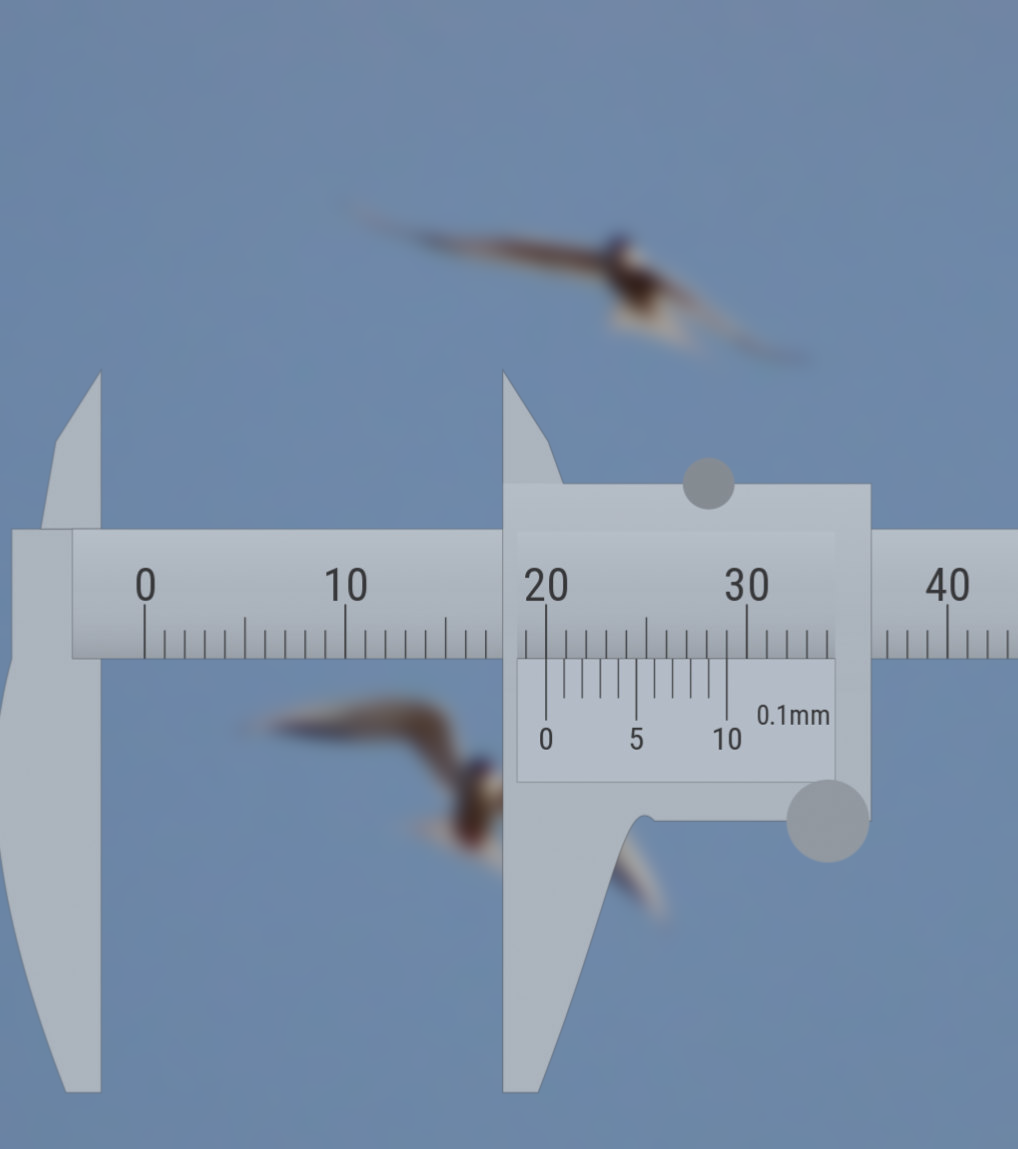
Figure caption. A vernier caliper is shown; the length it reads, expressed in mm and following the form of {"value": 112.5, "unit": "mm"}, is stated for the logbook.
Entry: {"value": 20.0, "unit": "mm"}
